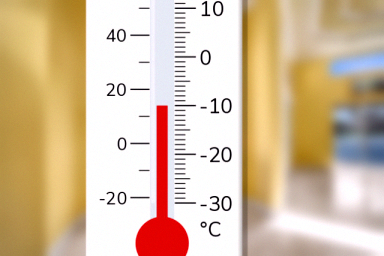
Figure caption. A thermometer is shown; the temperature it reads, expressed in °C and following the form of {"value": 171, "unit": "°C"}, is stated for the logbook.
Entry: {"value": -10, "unit": "°C"}
